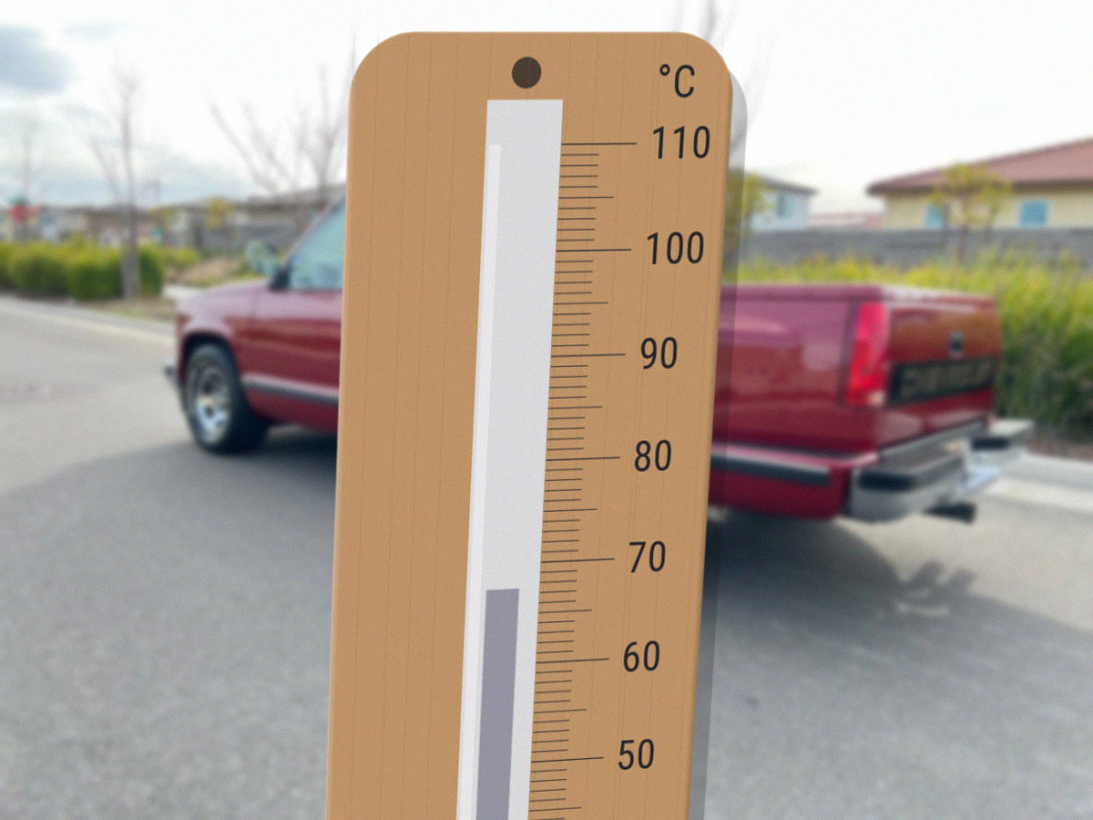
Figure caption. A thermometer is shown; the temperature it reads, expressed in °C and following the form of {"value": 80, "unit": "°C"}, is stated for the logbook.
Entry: {"value": 67.5, "unit": "°C"}
